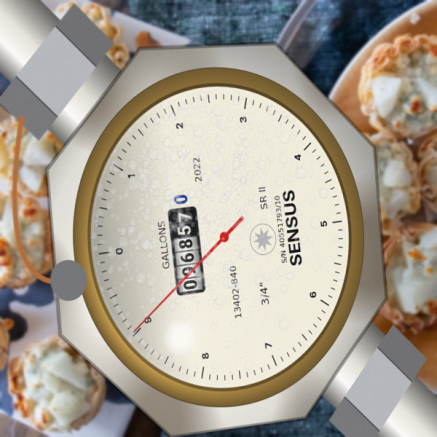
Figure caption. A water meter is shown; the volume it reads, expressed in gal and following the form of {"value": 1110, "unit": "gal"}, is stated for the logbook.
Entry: {"value": 968569.0, "unit": "gal"}
